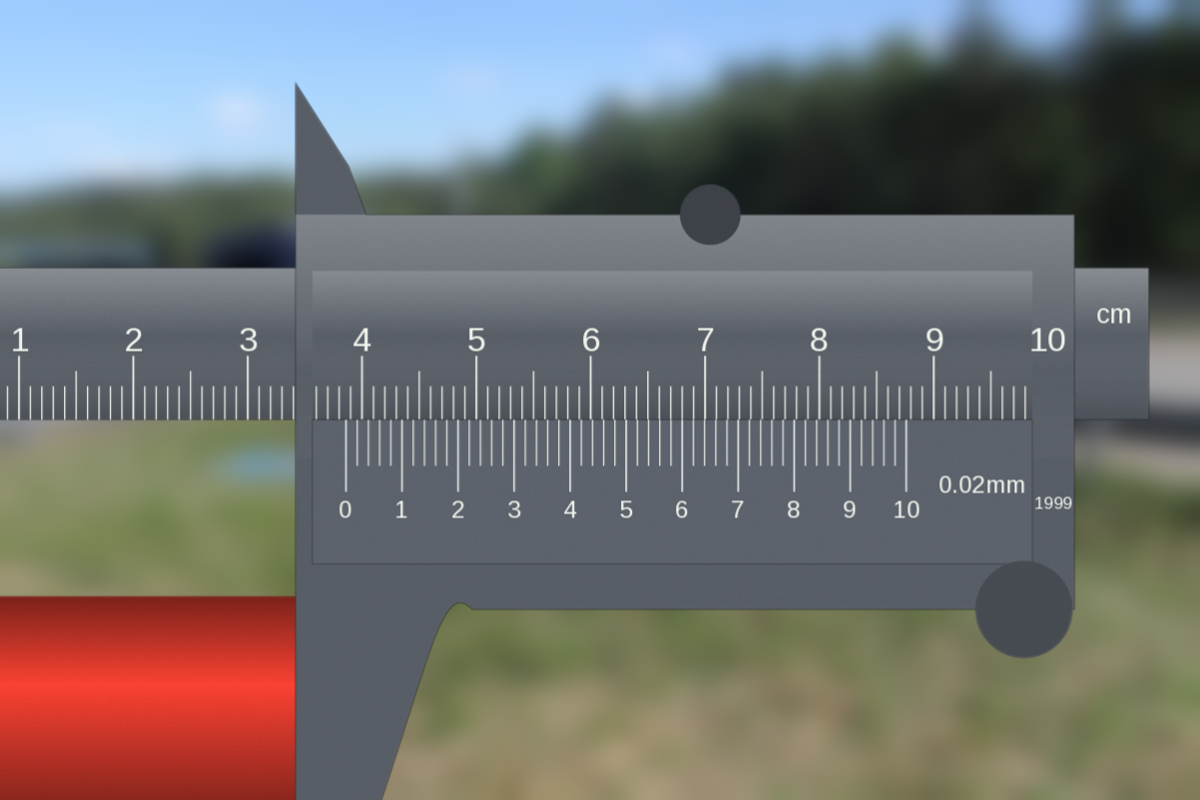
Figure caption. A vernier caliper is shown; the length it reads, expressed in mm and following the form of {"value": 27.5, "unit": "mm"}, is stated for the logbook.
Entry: {"value": 38.6, "unit": "mm"}
